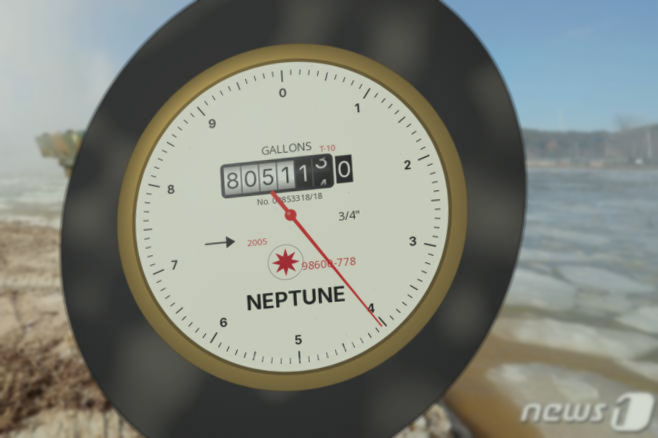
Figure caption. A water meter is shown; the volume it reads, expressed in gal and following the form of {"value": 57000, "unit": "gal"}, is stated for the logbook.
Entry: {"value": 8051134.0, "unit": "gal"}
